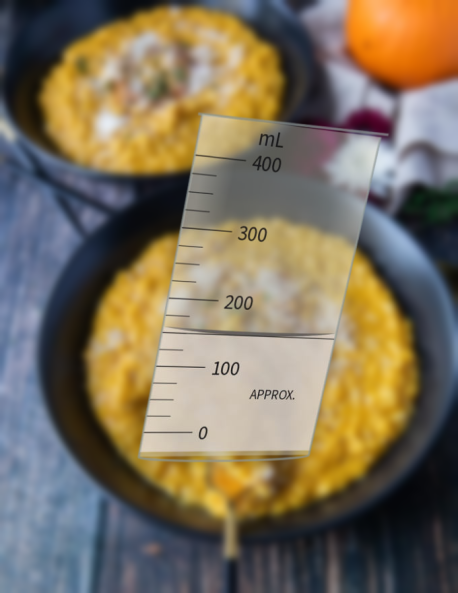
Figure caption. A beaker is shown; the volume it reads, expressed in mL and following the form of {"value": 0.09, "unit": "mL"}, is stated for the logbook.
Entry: {"value": 150, "unit": "mL"}
